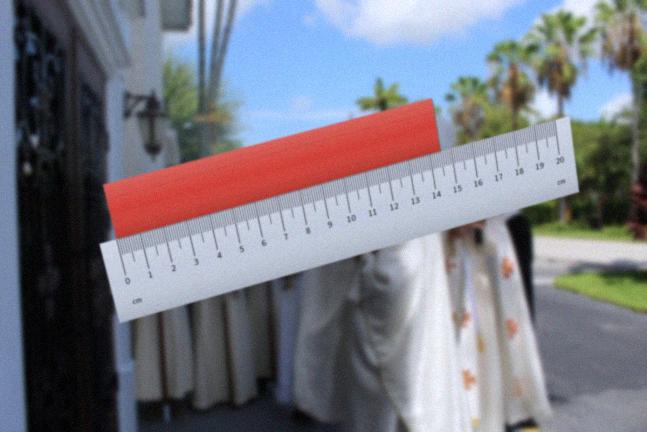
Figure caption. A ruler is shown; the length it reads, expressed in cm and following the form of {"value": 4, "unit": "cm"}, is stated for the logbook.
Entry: {"value": 14.5, "unit": "cm"}
